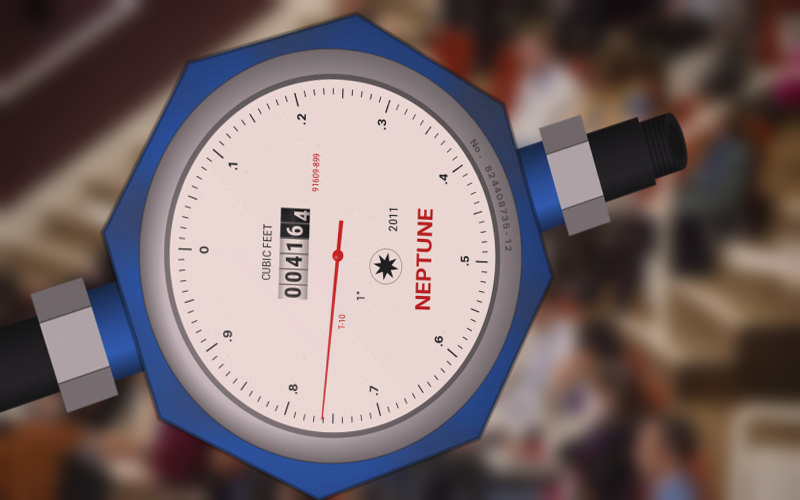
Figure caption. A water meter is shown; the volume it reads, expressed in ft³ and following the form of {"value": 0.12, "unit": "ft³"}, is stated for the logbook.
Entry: {"value": 4163.76, "unit": "ft³"}
